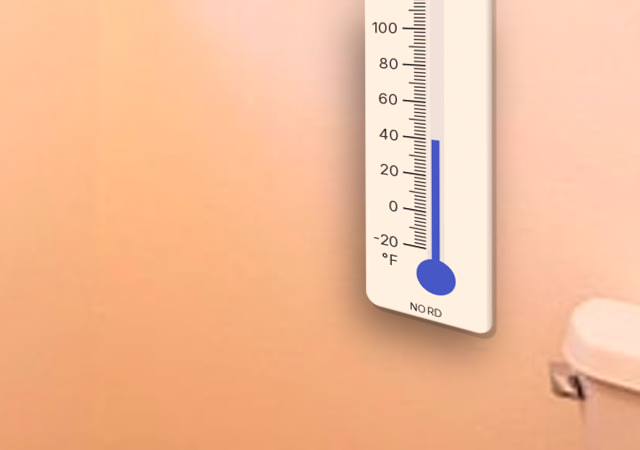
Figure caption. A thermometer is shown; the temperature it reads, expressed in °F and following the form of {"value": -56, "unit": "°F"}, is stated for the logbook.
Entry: {"value": 40, "unit": "°F"}
